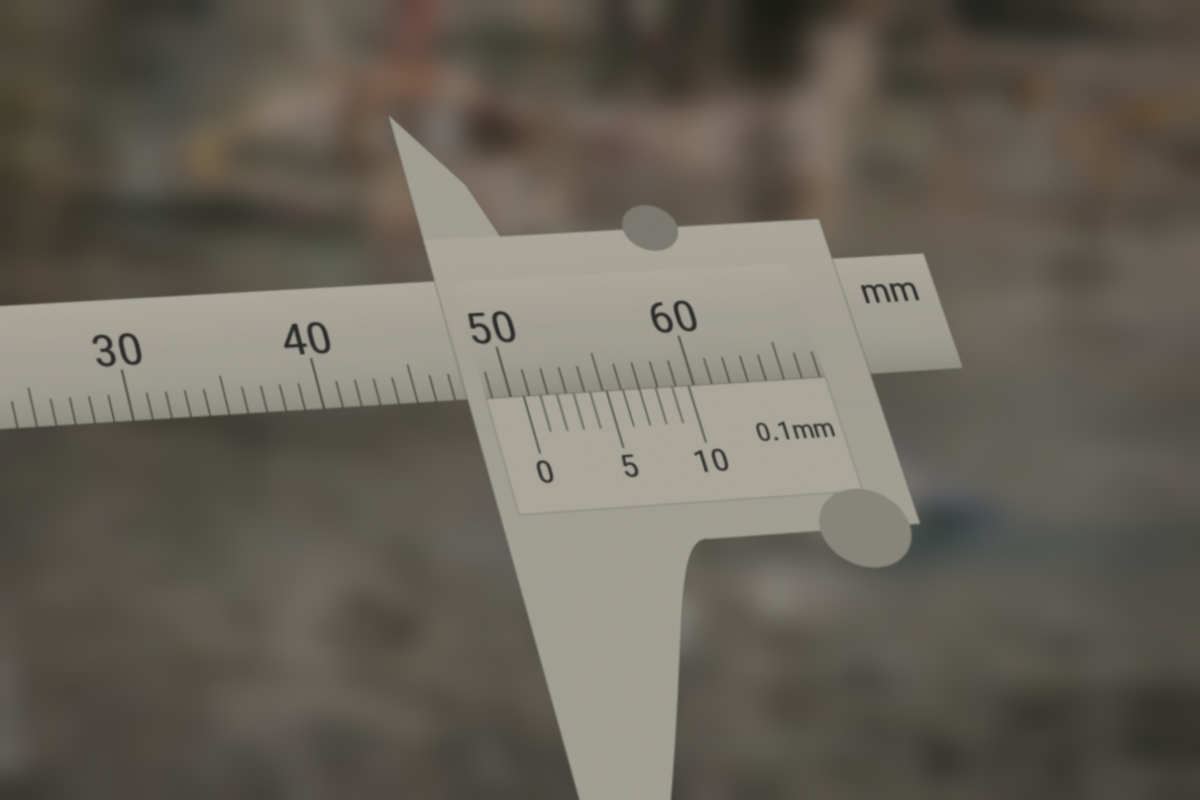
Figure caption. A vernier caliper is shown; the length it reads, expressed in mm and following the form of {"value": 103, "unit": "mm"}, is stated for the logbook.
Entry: {"value": 50.7, "unit": "mm"}
